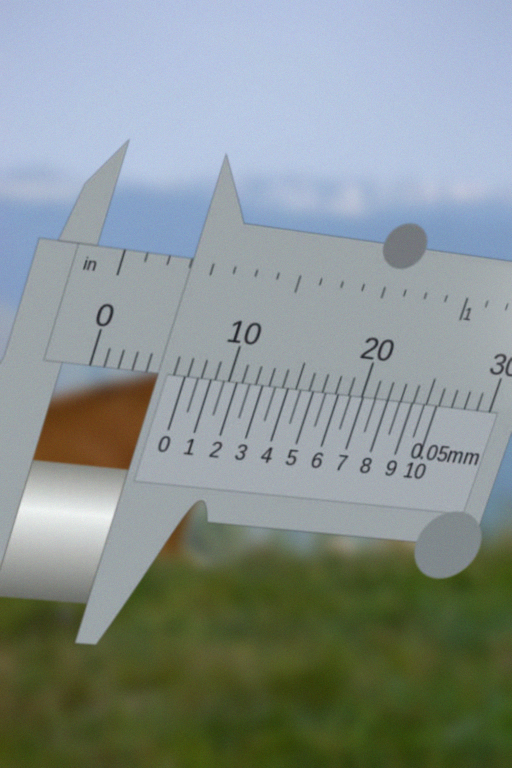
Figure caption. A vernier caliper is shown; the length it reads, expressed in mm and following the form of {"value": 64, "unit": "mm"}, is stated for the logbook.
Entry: {"value": 6.8, "unit": "mm"}
